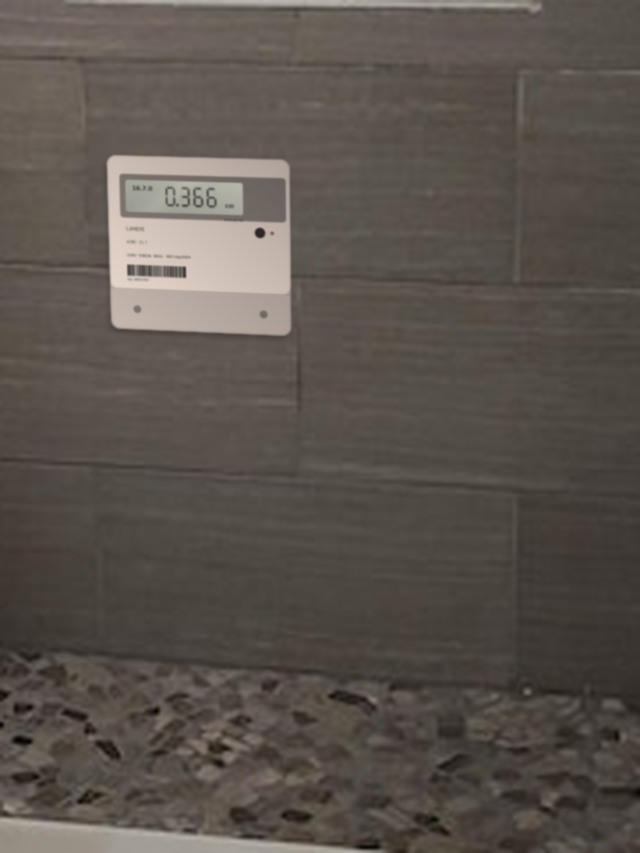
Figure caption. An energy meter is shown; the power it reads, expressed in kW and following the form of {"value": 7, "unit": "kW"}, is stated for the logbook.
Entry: {"value": 0.366, "unit": "kW"}
